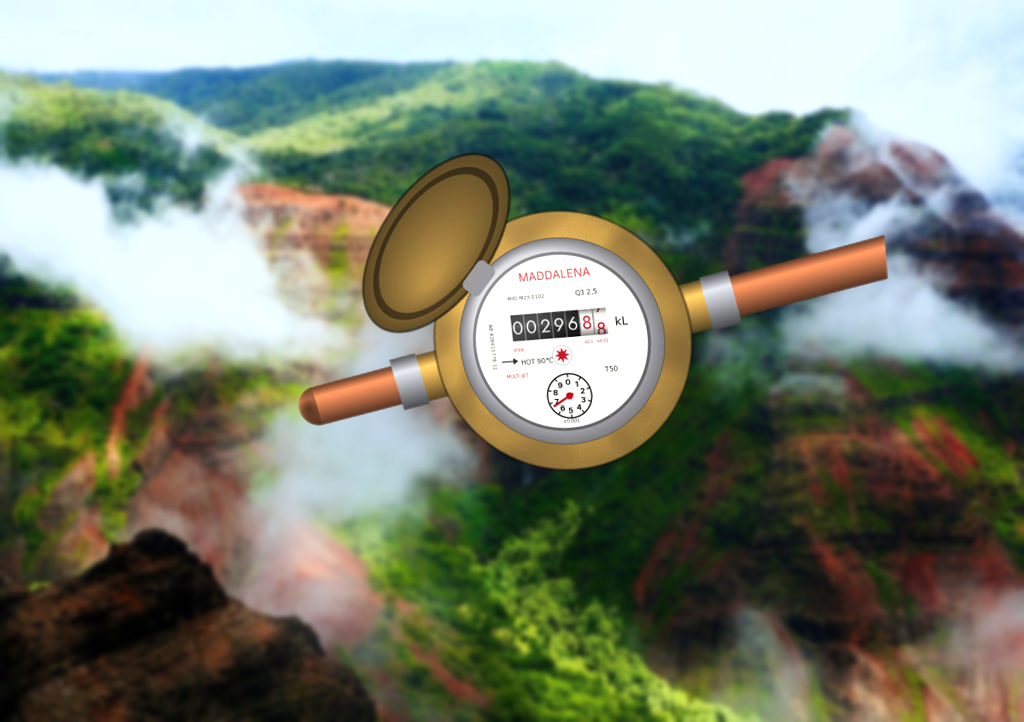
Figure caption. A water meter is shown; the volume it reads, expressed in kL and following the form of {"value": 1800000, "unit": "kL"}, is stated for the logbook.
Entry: {"value": 296.876, "unit": "kL"}
